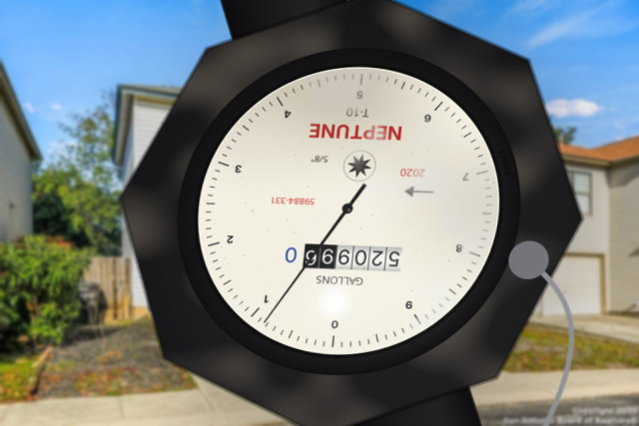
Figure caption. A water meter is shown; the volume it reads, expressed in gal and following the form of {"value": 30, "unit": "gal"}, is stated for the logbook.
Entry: {"value": 5209960.8, "unit": "gal"}
